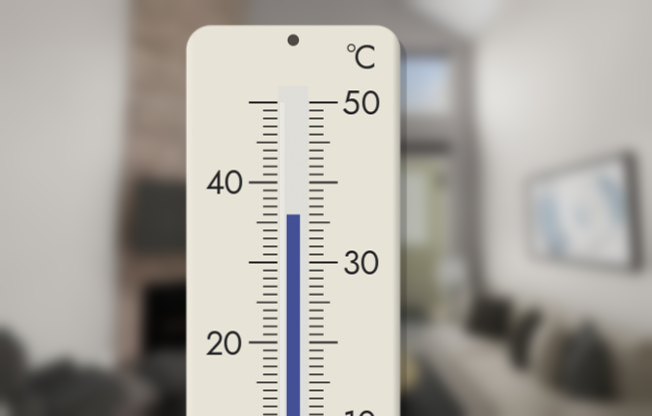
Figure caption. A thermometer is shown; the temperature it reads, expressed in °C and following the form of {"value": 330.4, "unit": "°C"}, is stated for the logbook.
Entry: {"value": 36, "unit": "°C"}
